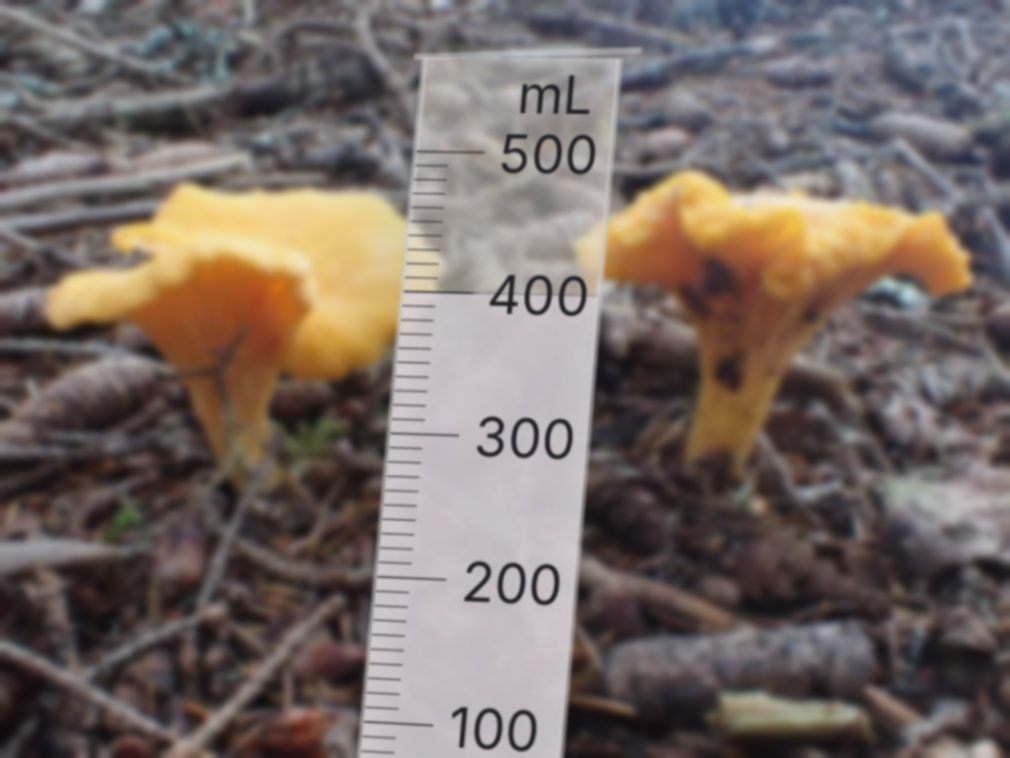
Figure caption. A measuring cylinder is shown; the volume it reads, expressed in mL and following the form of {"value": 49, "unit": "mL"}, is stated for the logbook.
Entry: {"value": 400, "unit": "mL"}
